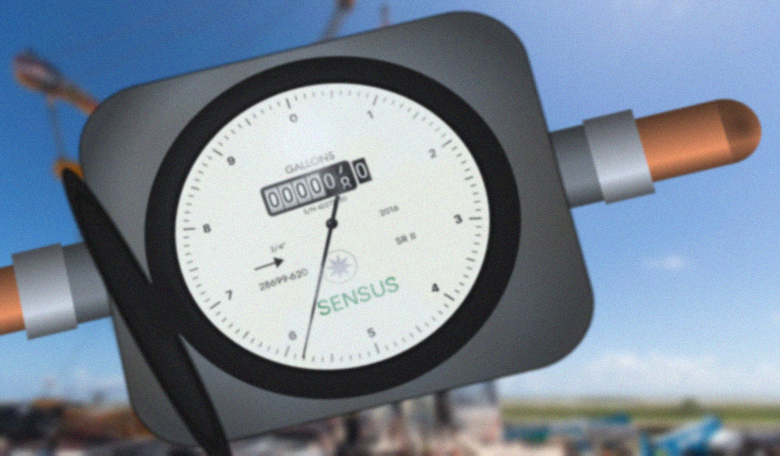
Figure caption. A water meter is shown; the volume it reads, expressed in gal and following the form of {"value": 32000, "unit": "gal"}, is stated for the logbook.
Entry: {"value": 75.8, "unit": "gal"}
